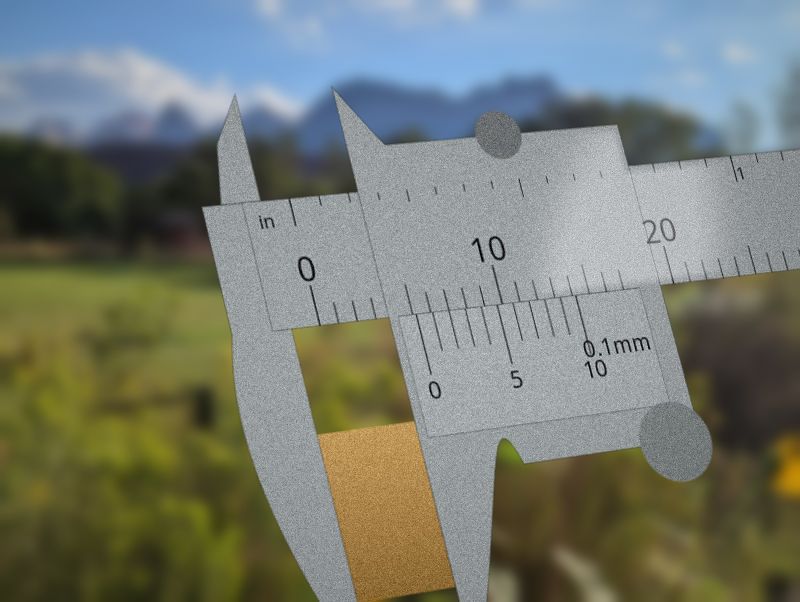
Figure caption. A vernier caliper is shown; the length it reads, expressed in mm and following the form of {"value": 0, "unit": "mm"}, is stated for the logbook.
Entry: {"value": 5.2, "unit": "mm"}
